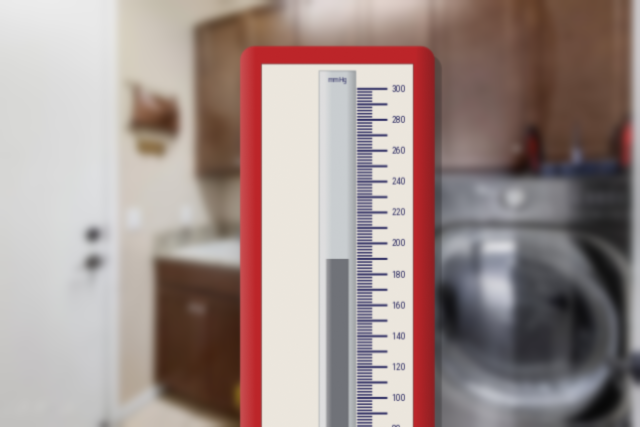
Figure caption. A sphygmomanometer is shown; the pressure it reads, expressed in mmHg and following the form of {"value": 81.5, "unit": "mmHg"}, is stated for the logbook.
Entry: {"value": 190, "unit": "mmHg"}
